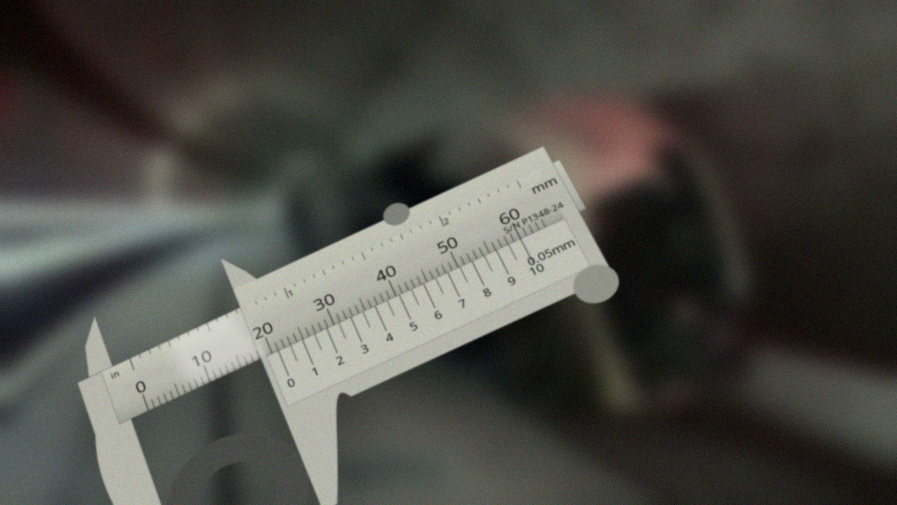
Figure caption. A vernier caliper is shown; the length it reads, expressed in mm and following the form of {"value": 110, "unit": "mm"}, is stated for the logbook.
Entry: {"value": 21.0, "unit": "mm"}
